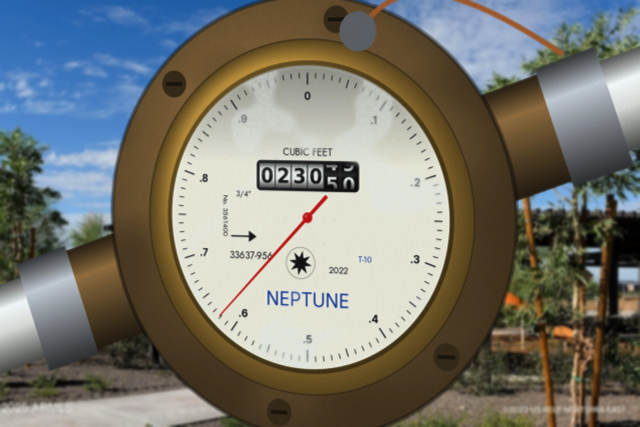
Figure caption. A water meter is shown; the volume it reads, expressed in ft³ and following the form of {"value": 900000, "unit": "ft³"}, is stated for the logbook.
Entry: {"value": 23049.62, "unit": "ft³"}
